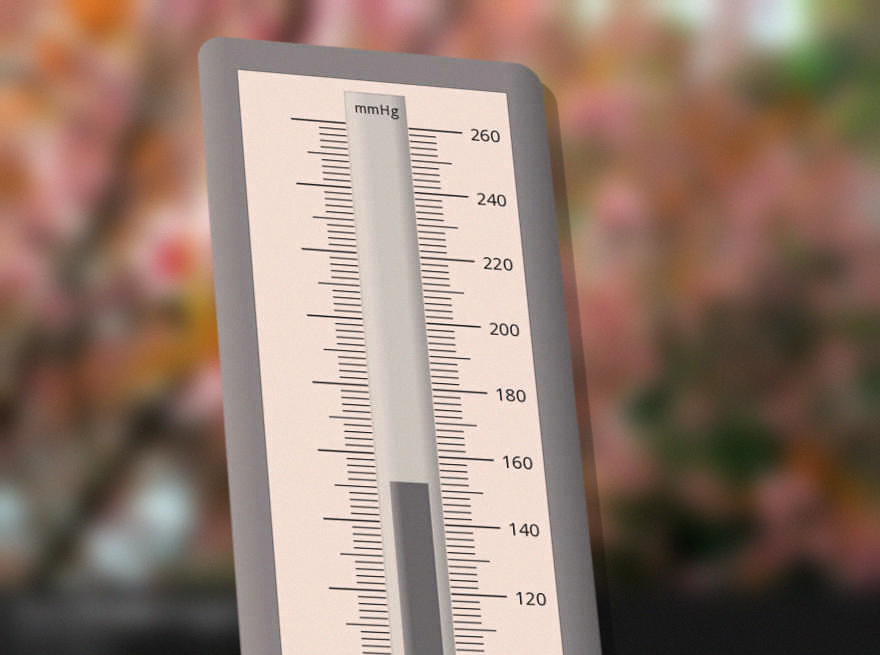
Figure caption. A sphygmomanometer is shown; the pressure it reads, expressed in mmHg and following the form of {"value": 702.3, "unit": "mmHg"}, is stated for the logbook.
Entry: {"value": 152, "unit": "mmHg"}
